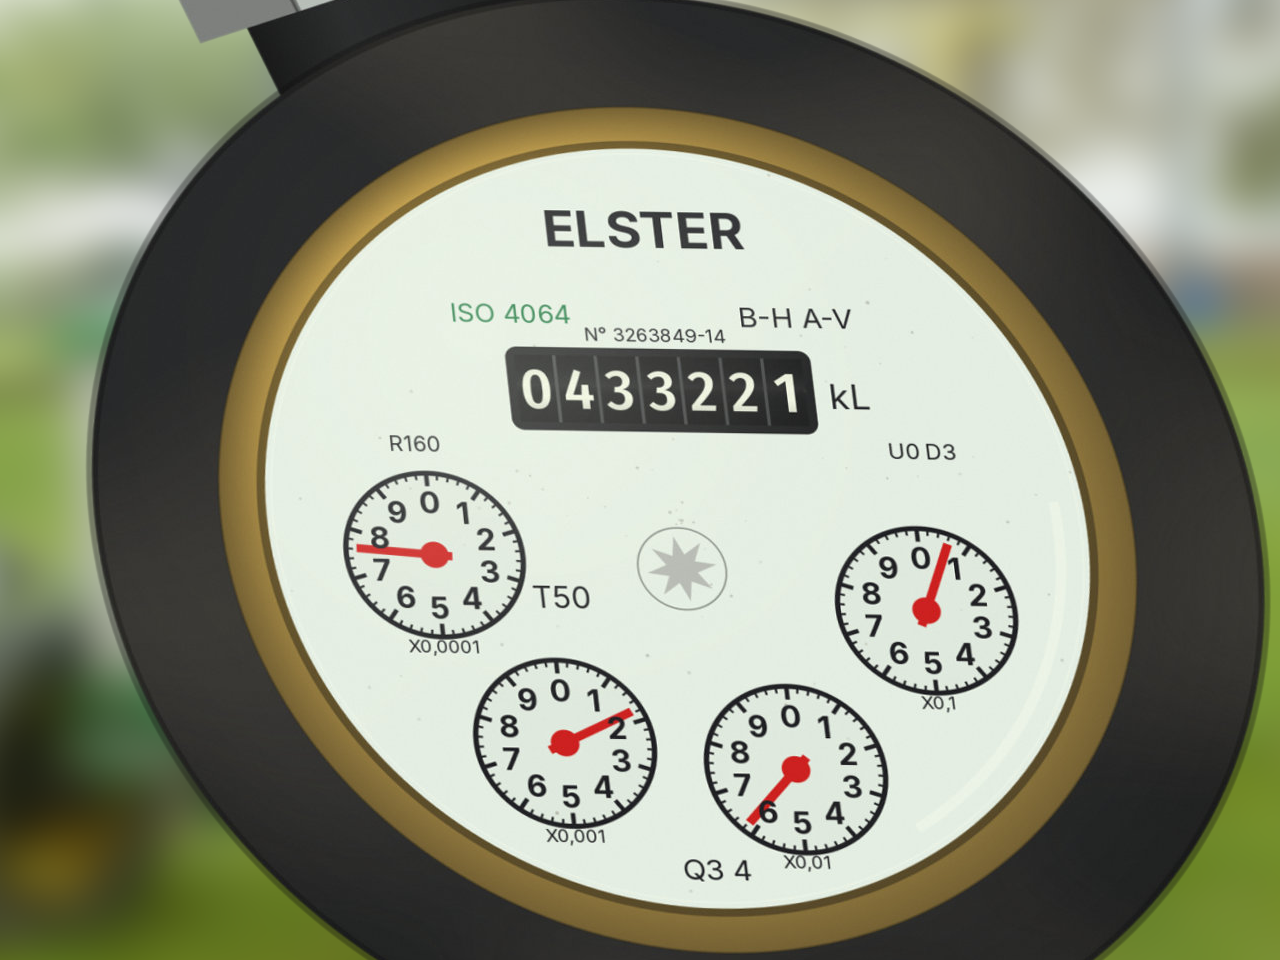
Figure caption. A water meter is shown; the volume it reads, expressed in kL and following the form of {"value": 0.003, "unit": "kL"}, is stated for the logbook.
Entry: {"value": 433221.0617, "unit": "kL"}
